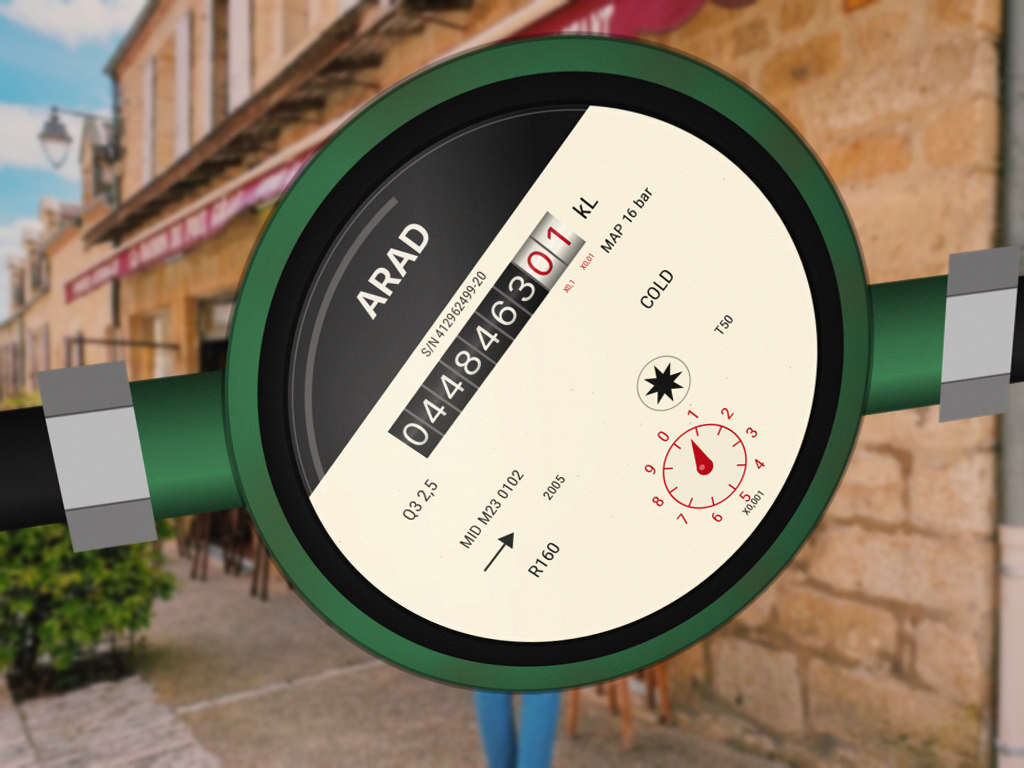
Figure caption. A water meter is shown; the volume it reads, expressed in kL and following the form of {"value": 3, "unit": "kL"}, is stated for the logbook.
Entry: {"value": 448463.010, "unit": "kL"}
